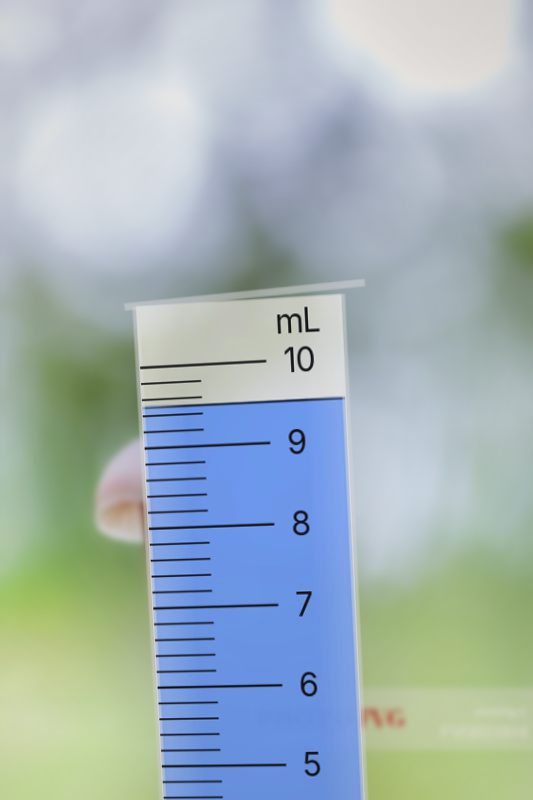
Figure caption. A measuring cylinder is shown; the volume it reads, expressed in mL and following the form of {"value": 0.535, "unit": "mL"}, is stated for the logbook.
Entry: {"value": 9.5, "unit": "mL"}
